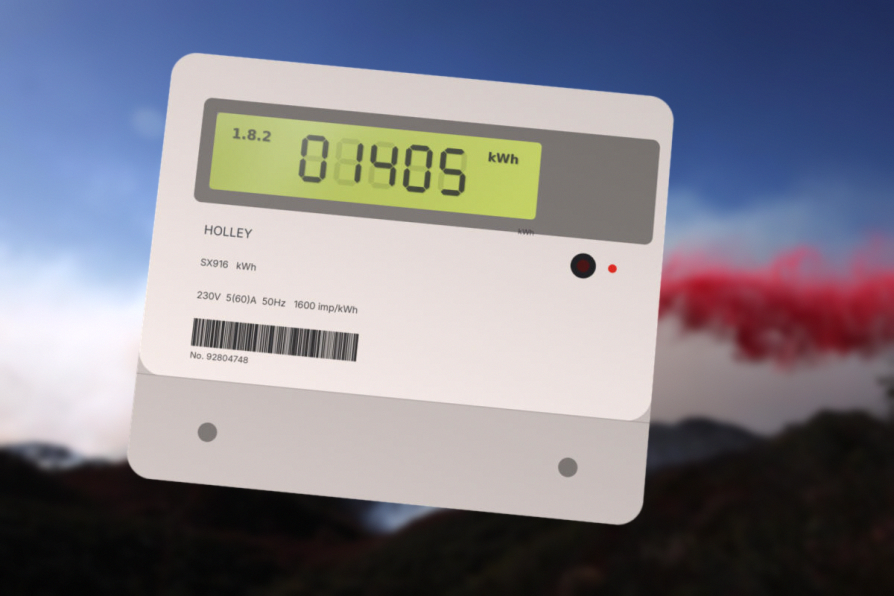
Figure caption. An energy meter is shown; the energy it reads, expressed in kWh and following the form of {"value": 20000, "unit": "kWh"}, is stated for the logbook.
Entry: {"value": 1405, "unit": "kWh"}
